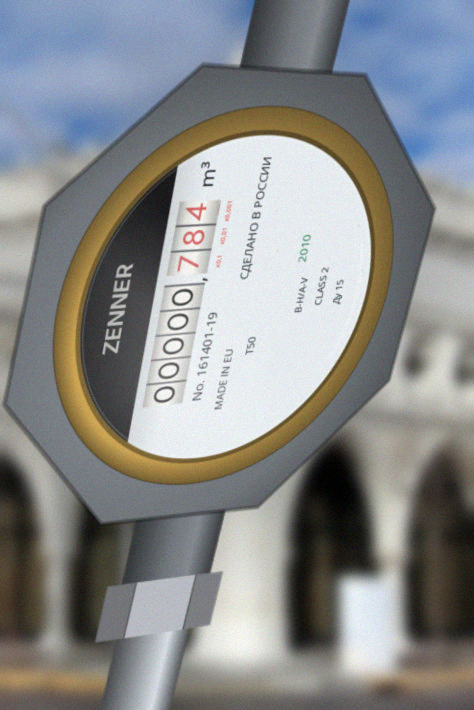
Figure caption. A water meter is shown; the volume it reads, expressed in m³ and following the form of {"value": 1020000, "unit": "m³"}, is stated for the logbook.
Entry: {"value": 0.784, "unit": "m³"}
